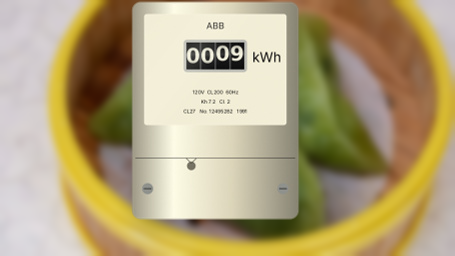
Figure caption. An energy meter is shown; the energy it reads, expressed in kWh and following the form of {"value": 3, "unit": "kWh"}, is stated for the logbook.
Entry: {"value": 9, "unit": "kWh"}
